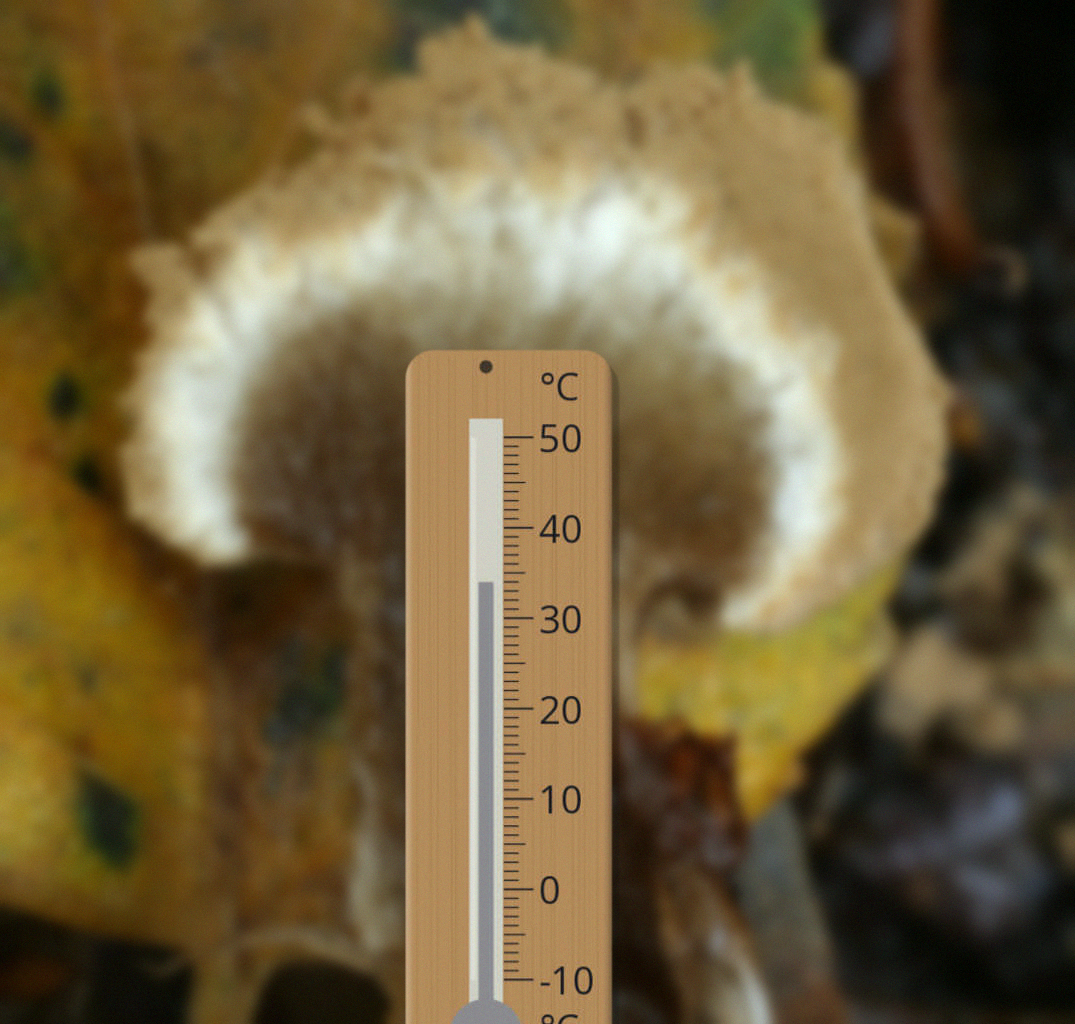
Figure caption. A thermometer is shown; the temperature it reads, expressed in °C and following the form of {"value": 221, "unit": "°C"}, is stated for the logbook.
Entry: {"value": 34, "unit": "°C"}
